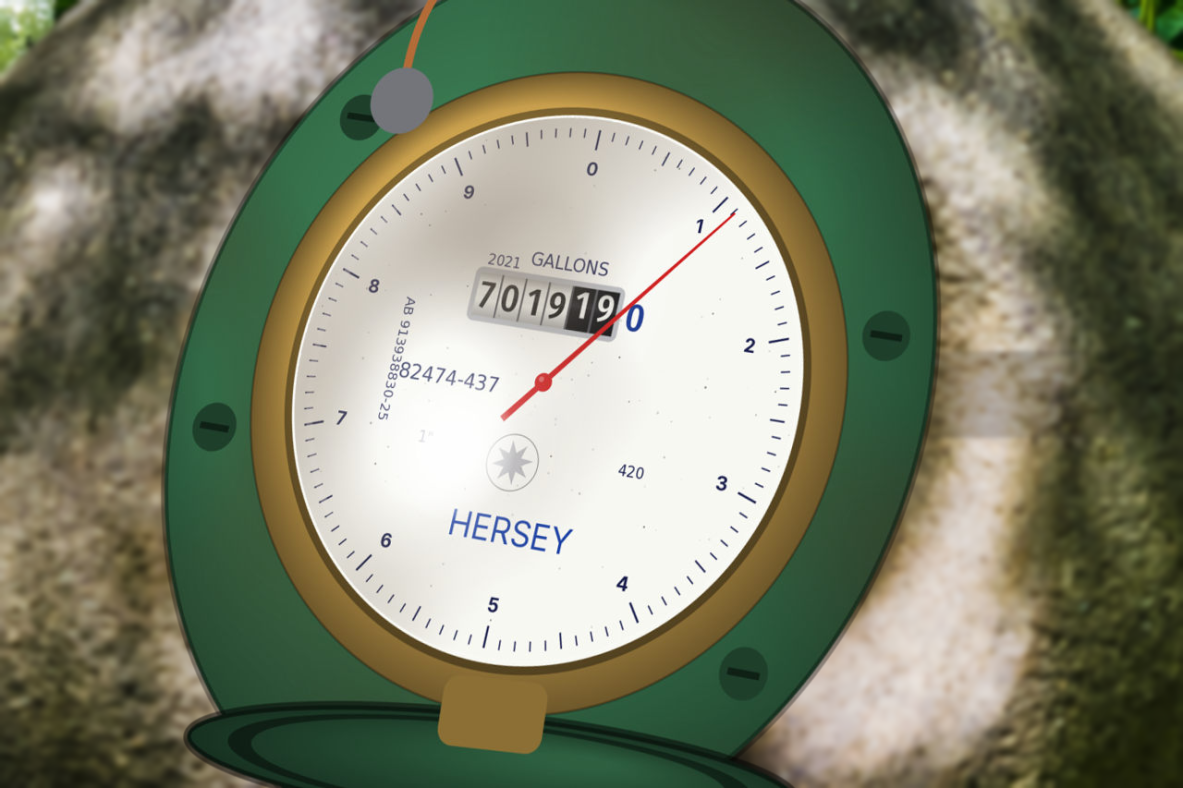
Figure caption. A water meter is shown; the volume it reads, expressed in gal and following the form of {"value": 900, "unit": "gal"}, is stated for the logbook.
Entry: {"value": 7019191.1, "unit": "gal"}
